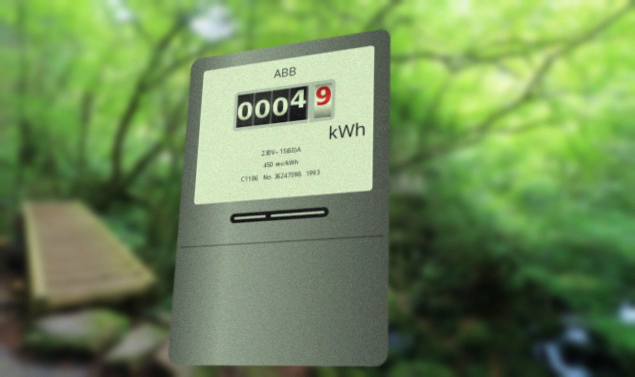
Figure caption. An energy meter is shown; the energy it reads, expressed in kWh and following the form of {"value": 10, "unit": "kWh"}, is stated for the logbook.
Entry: {"value": 4.9, "unit": "kWh"}
